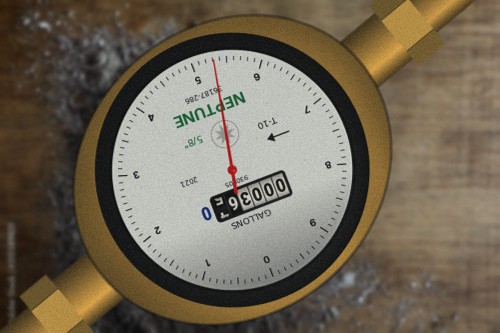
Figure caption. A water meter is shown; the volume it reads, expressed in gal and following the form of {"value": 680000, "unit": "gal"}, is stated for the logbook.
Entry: {"value": 3645.3, "unit": "gal"}
